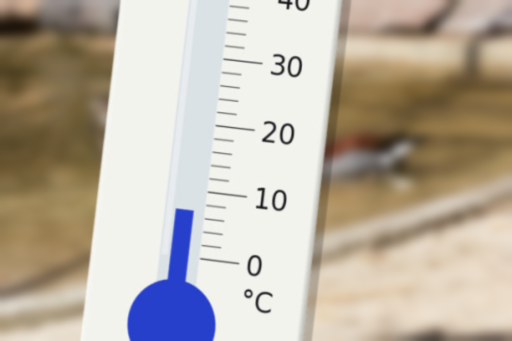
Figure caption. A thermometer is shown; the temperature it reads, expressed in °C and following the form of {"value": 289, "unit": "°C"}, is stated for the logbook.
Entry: {"value": 7, "unit": "°C"}
